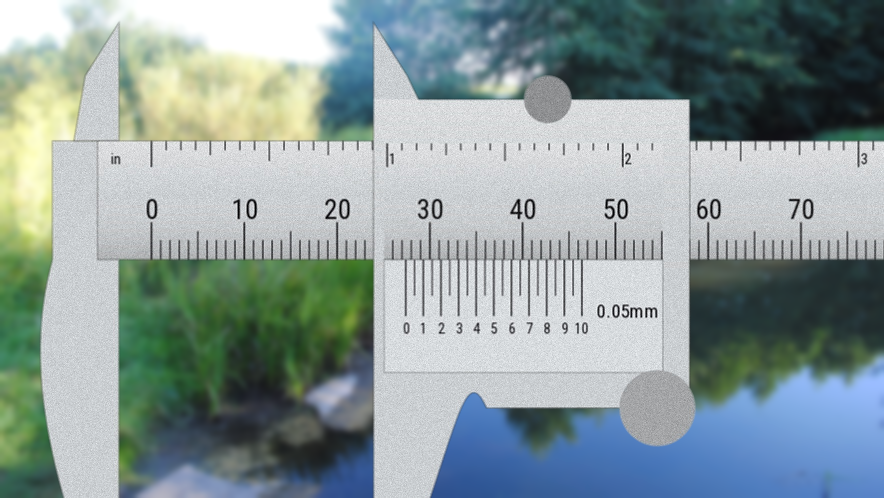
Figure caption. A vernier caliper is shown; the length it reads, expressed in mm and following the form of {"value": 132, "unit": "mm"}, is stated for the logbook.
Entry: {"value": 27.4, "unit": "mm"}
